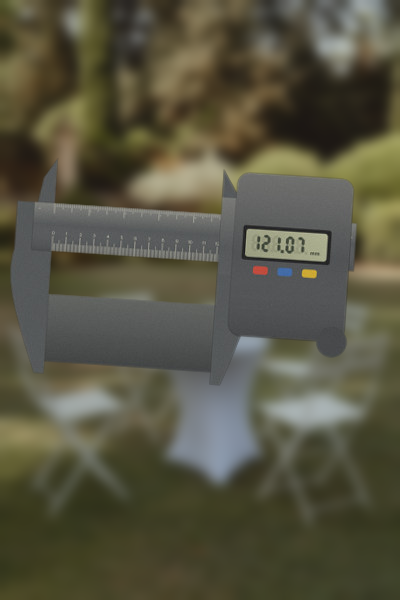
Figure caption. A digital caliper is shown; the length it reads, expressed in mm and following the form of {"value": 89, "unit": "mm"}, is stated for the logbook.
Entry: {"value": 121.07, "unit": "mm"}
